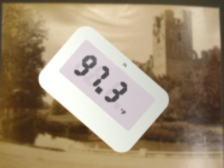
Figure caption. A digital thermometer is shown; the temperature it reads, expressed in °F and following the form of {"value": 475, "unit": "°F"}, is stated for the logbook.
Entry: {"value": 97.3, "unit": "°F"}
